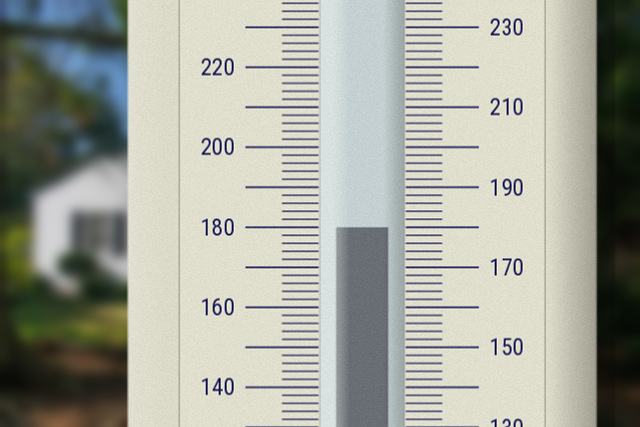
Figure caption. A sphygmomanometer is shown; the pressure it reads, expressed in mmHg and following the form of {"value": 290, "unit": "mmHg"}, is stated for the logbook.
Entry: {"value": 180, "unit": "mmHg"}
